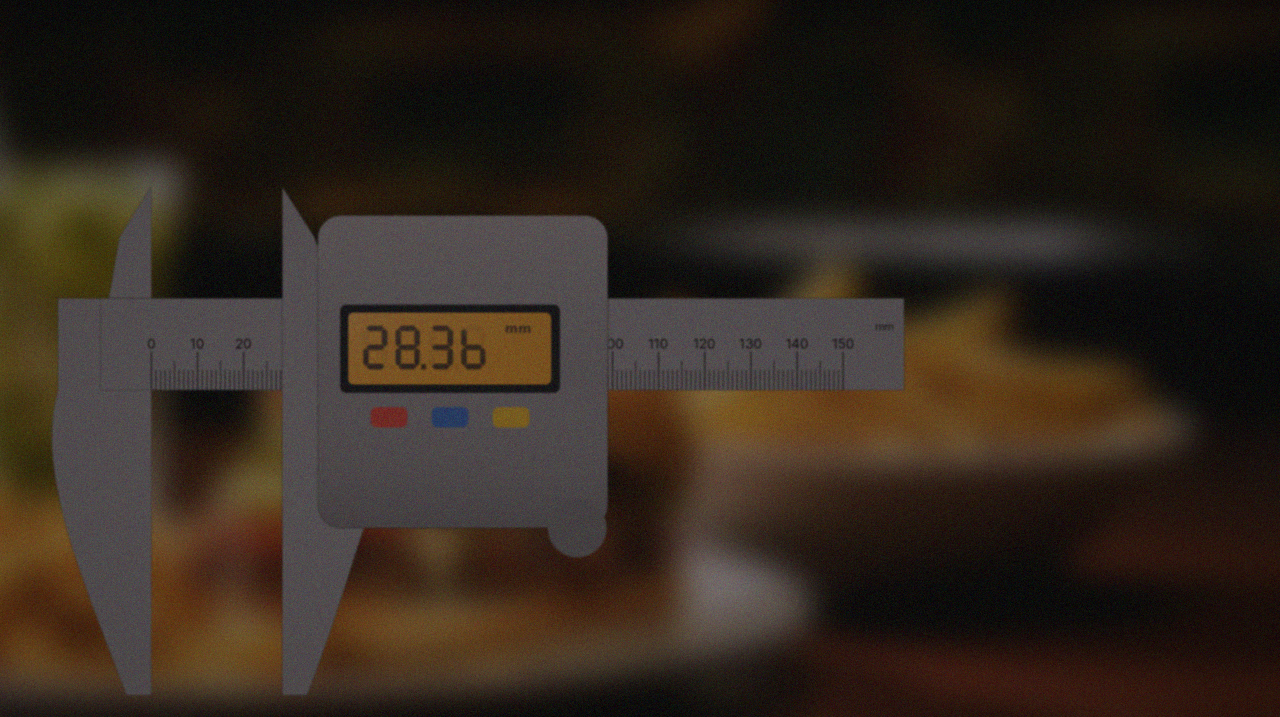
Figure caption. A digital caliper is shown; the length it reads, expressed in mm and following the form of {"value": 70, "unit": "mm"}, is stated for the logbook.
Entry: {"value": 28.36, "unit": "mm"}
